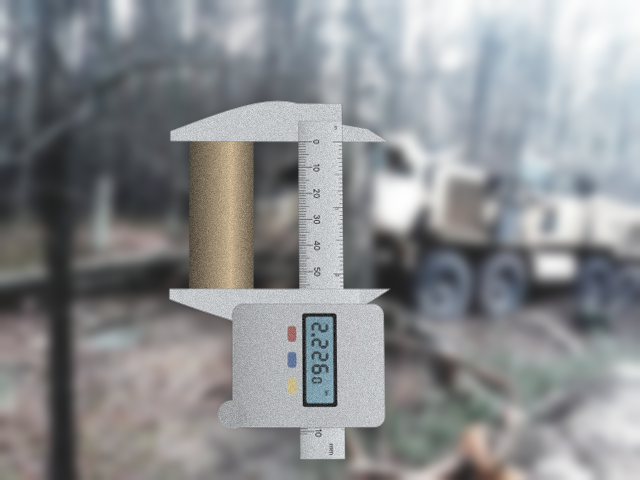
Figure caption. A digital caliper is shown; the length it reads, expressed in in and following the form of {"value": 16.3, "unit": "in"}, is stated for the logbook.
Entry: {"value": 2.2260, "unit": "in"}
